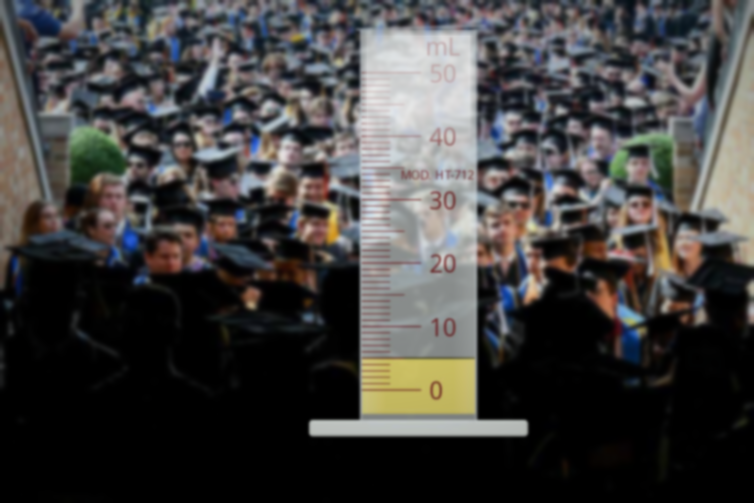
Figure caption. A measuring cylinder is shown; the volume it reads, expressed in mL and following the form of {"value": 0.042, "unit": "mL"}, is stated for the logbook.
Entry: {"value": 5, "unit": "mL"}
